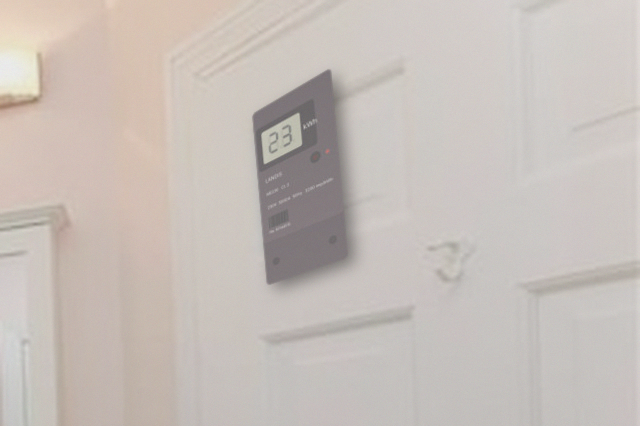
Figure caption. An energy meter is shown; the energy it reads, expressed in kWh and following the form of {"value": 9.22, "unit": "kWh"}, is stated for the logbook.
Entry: {"value": 23, "unit": "kWh"}
